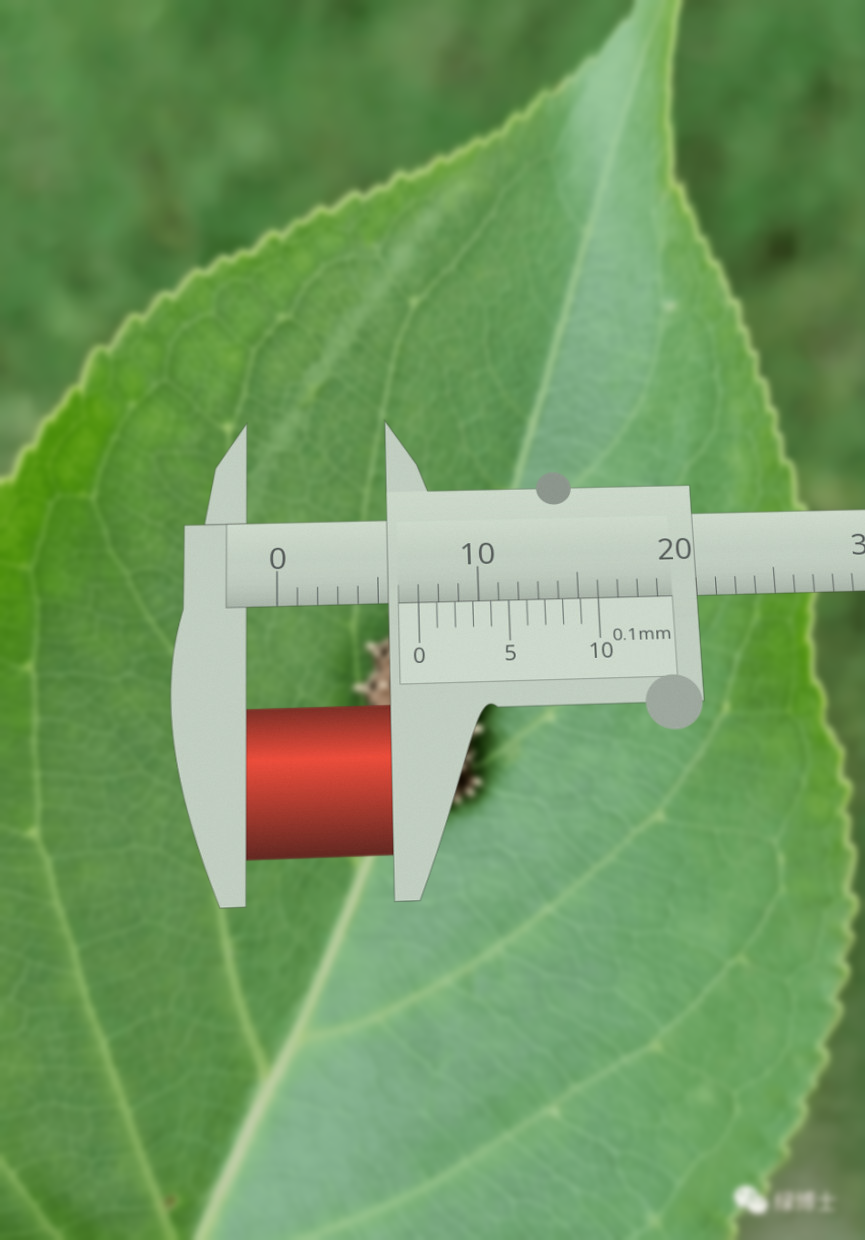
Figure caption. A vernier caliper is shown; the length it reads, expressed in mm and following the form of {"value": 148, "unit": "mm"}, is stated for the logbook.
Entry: {"value": 7.0, "unit": "mm"}
